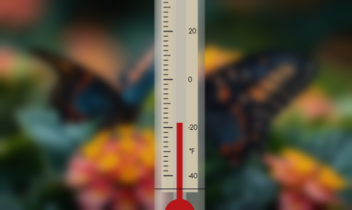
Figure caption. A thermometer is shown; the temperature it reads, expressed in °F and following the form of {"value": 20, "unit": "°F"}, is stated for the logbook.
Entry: {"value": -18, "unit": "°F"}
